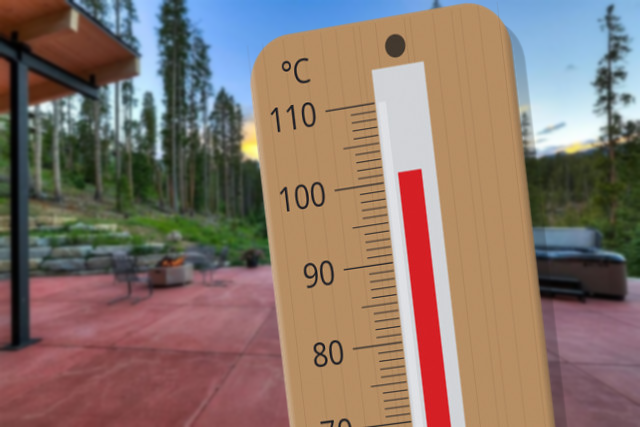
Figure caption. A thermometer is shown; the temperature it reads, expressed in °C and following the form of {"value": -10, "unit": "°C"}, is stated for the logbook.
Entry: {"value": 101, "unit": "°C"}
